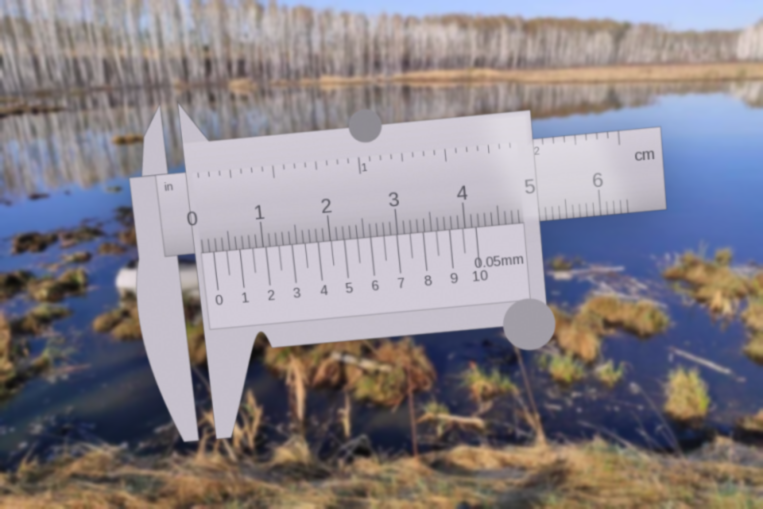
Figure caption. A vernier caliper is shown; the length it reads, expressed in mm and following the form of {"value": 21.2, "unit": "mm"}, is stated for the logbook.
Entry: {"value": 2.6, "unit": "mm"}
